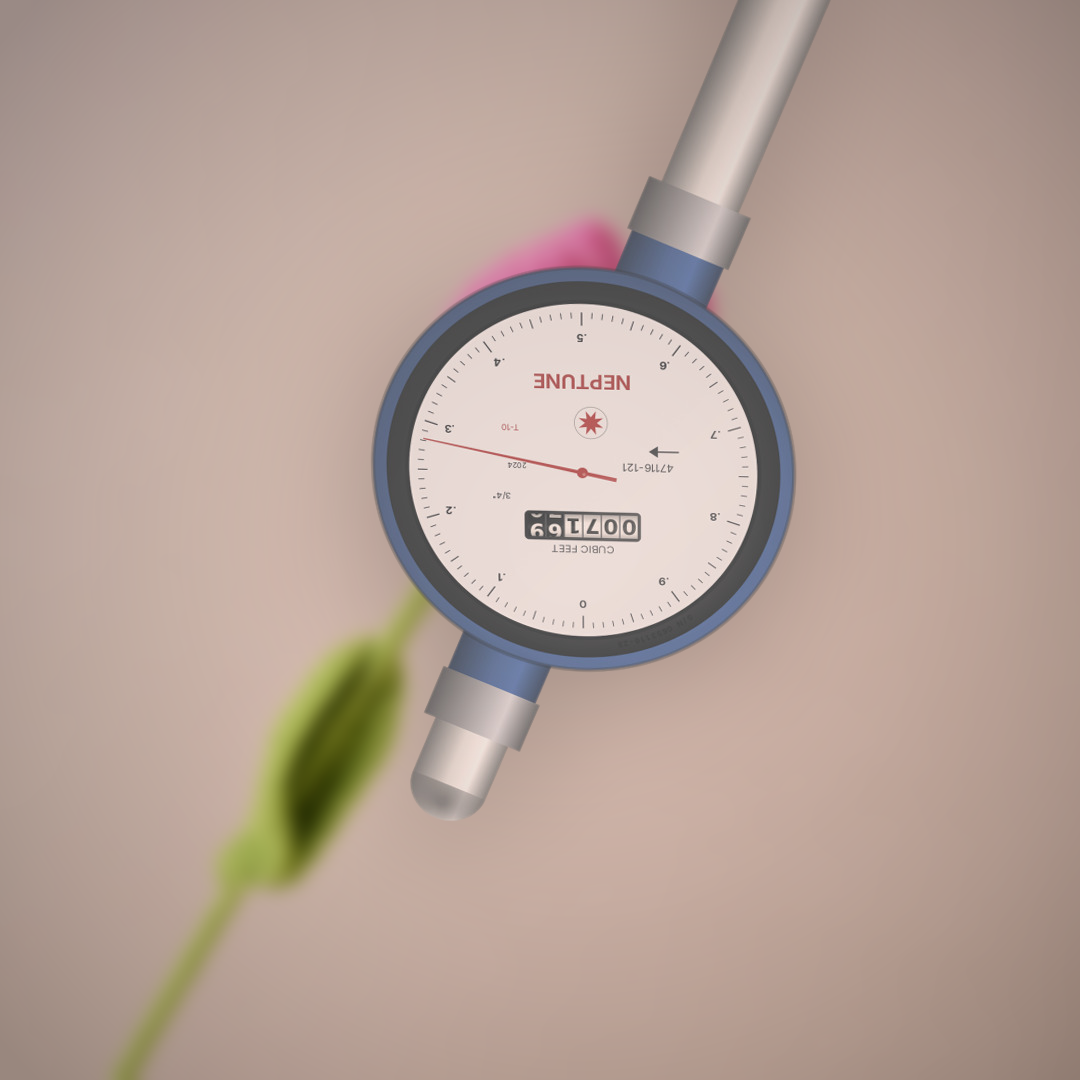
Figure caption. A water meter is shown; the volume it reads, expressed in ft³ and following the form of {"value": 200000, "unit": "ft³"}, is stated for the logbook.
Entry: {"value": 7169.28, "unit": "ft³"}
